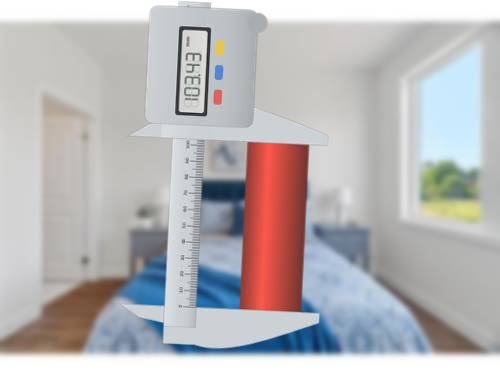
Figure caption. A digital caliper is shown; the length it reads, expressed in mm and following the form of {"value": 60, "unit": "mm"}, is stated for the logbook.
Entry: {"value": 103.43, "unit": "mm"}
